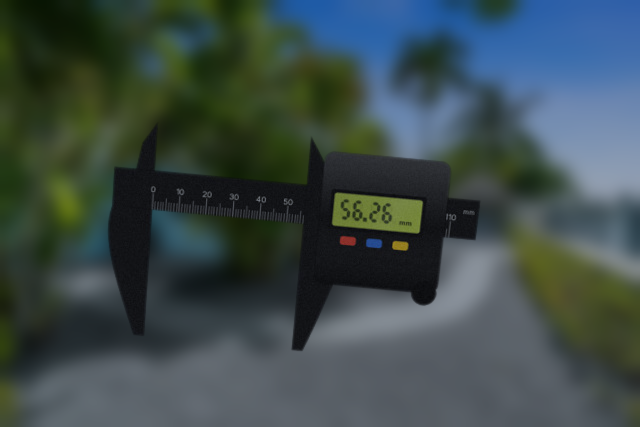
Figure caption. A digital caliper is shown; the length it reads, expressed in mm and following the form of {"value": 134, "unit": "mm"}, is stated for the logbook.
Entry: {"value": 56.26, "unit": "mm"}
